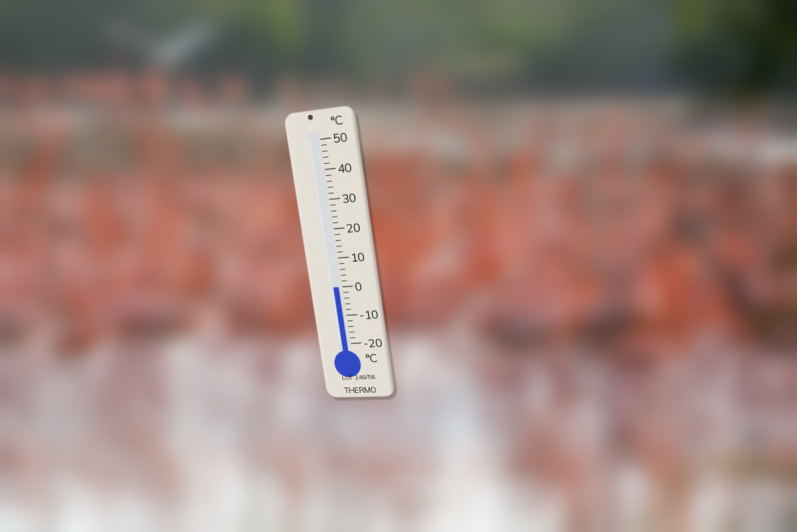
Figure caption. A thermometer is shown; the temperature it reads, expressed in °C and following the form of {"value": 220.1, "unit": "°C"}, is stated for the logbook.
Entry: {"value": 0, "unit": "°C"}
